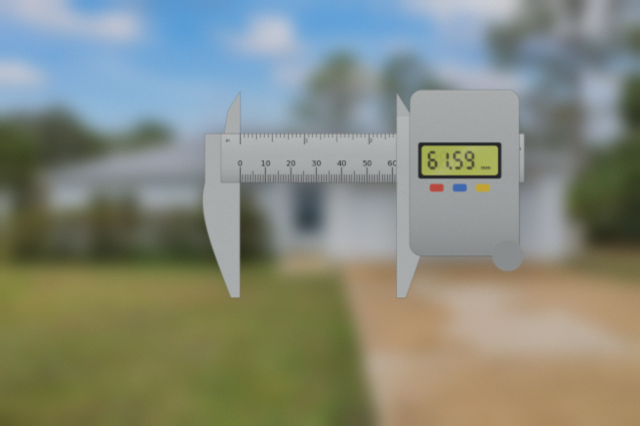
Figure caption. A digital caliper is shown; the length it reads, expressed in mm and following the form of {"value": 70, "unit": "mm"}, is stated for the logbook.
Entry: {"value": 61.59, "unit": "mm"}
